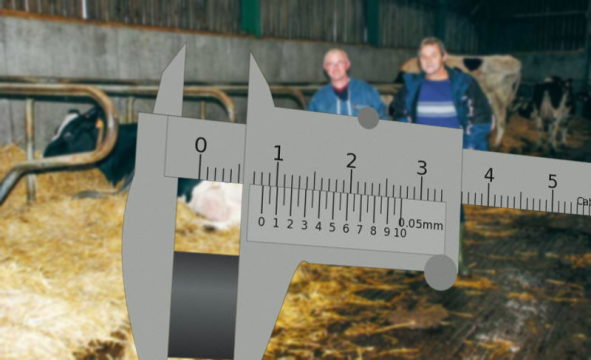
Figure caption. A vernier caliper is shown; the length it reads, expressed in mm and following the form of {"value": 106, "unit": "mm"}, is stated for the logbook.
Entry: {"value": 8.2, "unit": "mm"}
